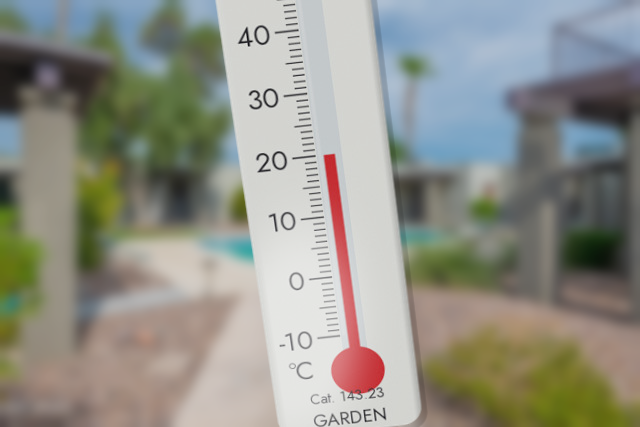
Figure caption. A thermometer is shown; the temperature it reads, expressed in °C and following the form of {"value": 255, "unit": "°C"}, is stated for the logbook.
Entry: {"value": 20, "unit": "°C"}
